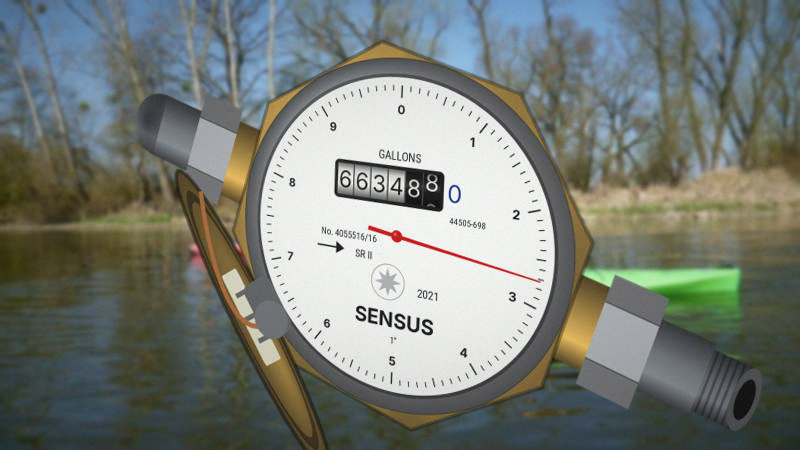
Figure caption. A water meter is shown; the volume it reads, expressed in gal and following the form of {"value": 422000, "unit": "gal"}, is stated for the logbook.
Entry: {"value": 6634882.7, "unit": "gal"}
